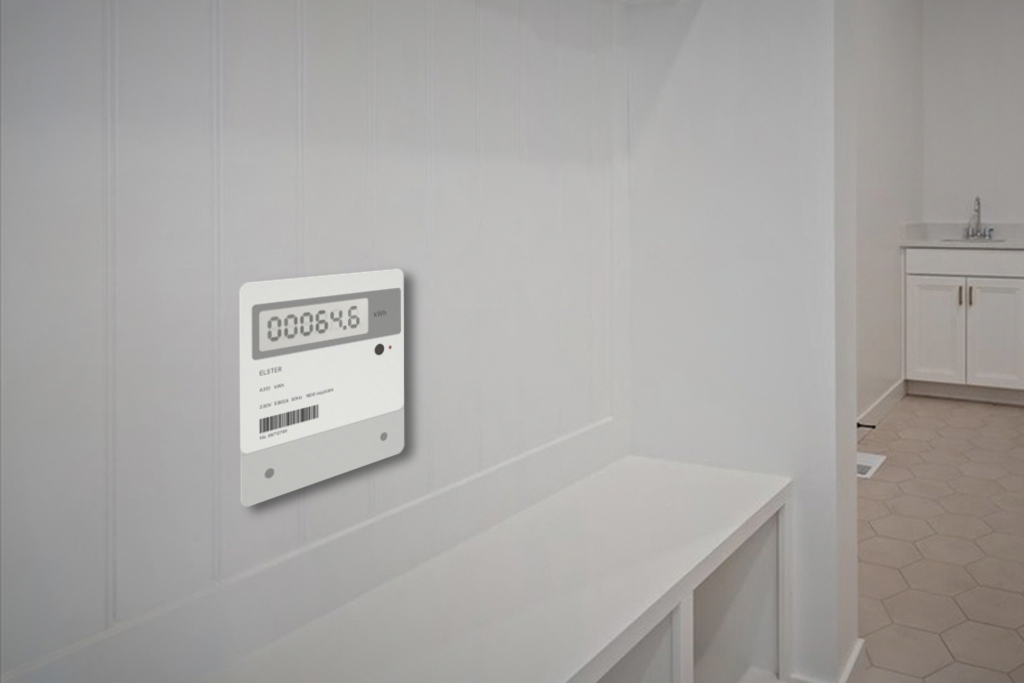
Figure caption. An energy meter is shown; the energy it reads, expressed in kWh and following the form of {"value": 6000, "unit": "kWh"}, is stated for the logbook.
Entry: {"value": 64.6, "unit": "kWh"}
